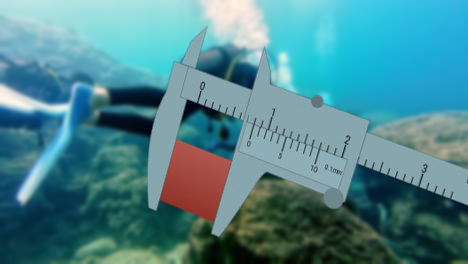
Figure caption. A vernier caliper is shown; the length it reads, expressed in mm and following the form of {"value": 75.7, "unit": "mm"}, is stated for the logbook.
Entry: {"value": 8.0, "unit": "mm"}
